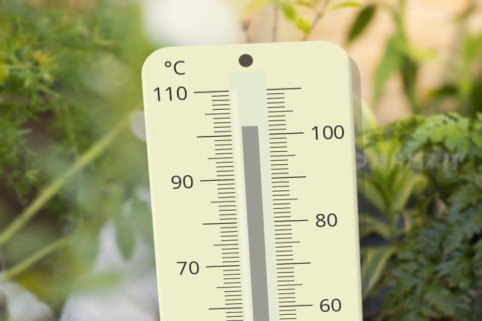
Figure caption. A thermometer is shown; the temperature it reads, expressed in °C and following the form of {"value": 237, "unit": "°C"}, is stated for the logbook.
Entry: {"value": 102, "unit": "°C"}
